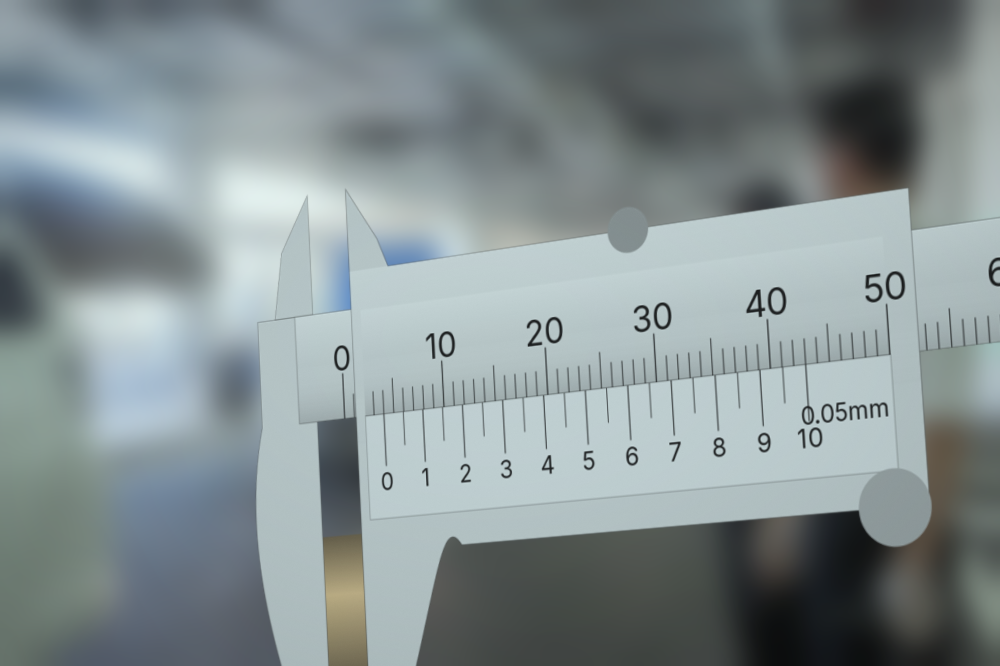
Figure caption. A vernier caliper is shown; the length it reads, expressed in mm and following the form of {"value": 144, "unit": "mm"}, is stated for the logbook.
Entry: {"value": 4.0, "unit": "mm"}
